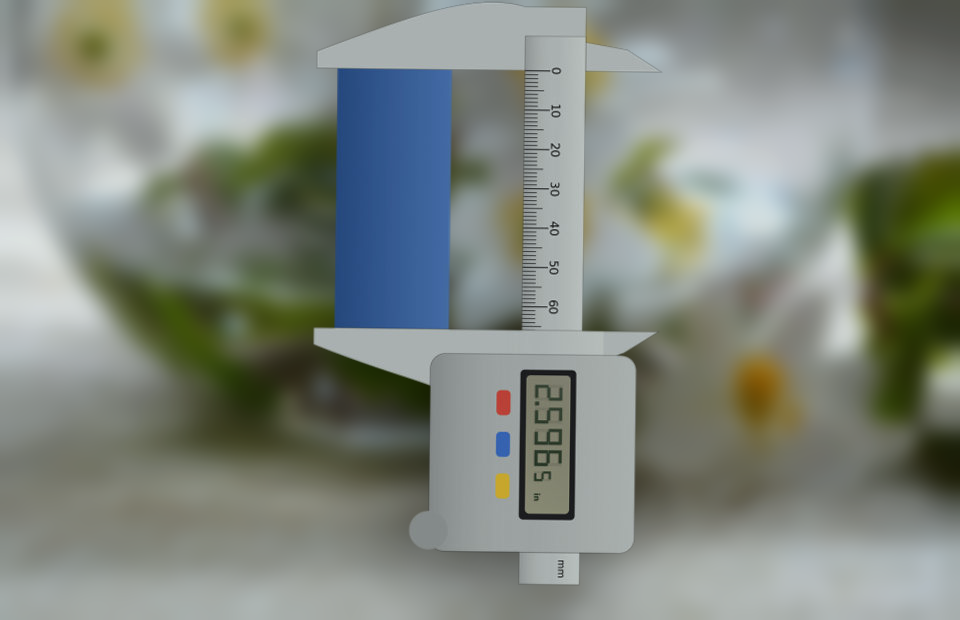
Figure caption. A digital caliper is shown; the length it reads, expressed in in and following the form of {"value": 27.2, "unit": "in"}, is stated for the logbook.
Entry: {"value": 2.5965, "unit": "in"}
